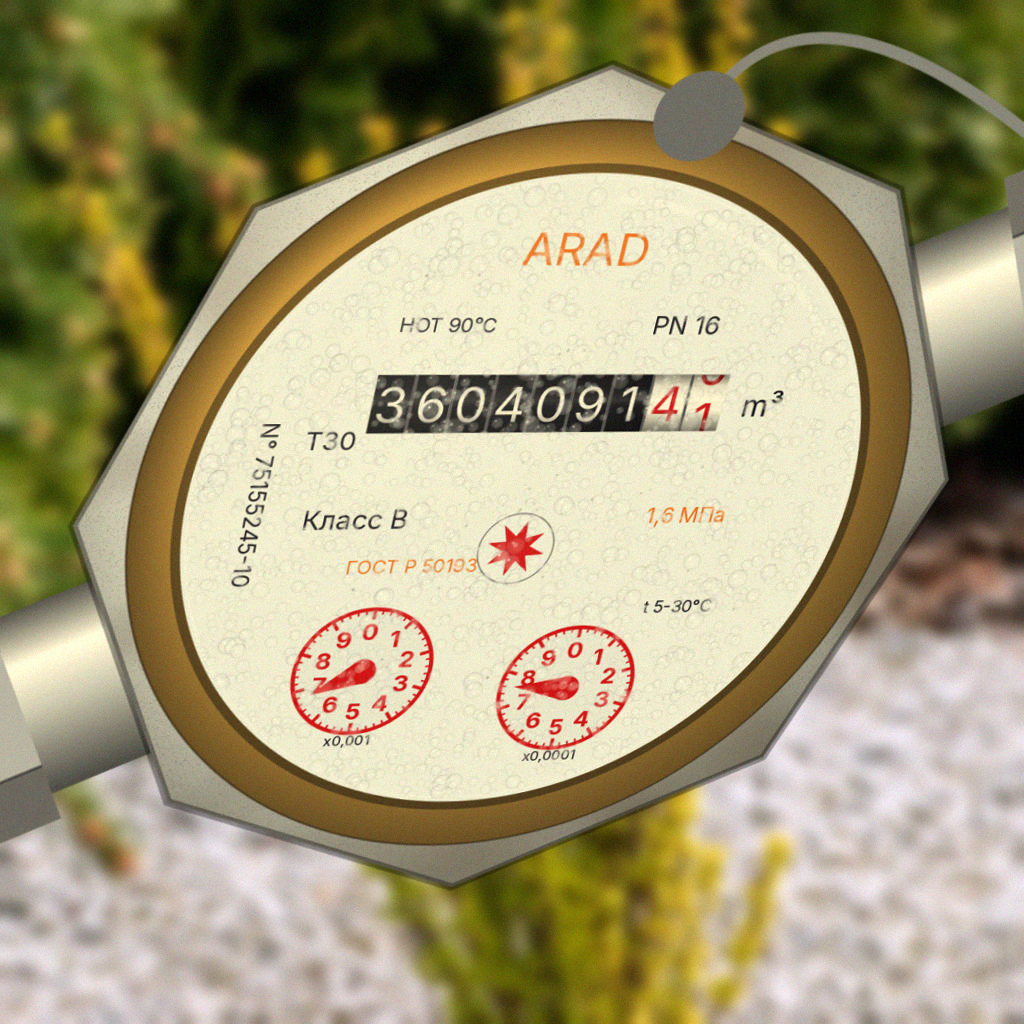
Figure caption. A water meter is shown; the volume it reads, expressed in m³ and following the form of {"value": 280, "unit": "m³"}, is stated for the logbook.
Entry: {"value": 3604091.4067, "unit": "m³"}
